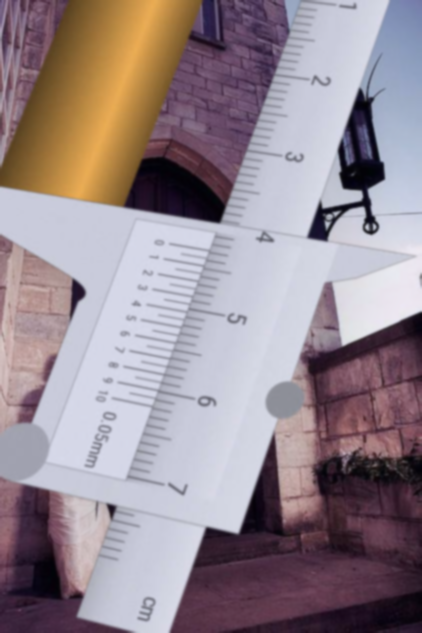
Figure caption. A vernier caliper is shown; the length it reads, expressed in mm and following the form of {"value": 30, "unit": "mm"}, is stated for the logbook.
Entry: {"value": 42.8, "unit": "mm"}
